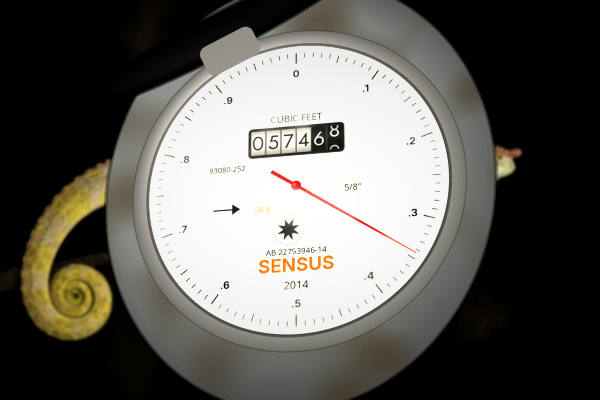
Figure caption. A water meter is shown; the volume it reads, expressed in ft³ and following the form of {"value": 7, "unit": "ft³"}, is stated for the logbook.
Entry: {"value": 57468.34, "unit": "ft³"}
